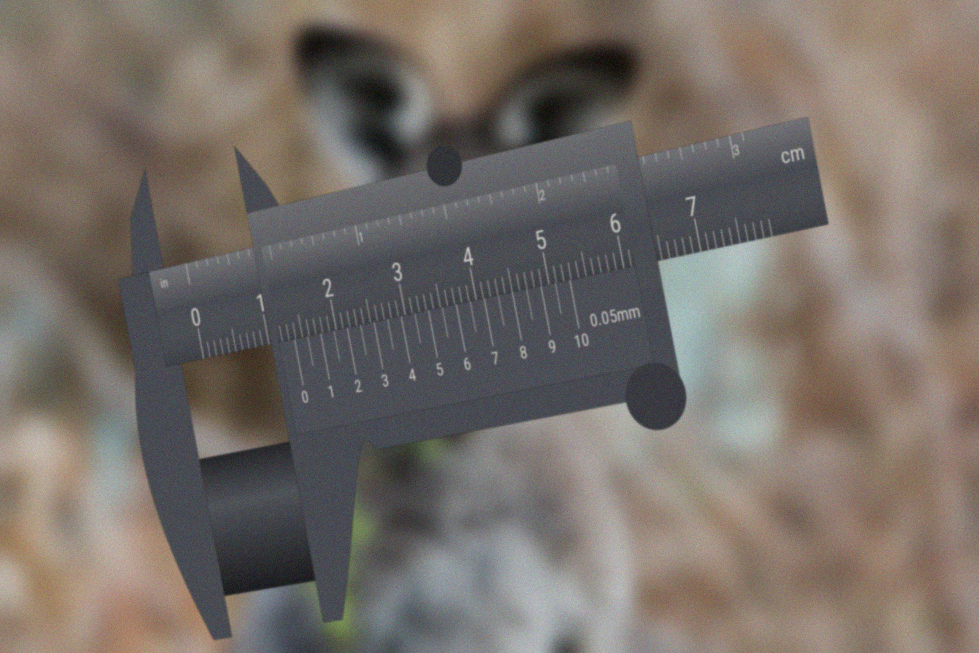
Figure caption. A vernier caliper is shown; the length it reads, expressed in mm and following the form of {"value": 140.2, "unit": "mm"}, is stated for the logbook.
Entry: {"value": 13.8, "unit": "mm"}
